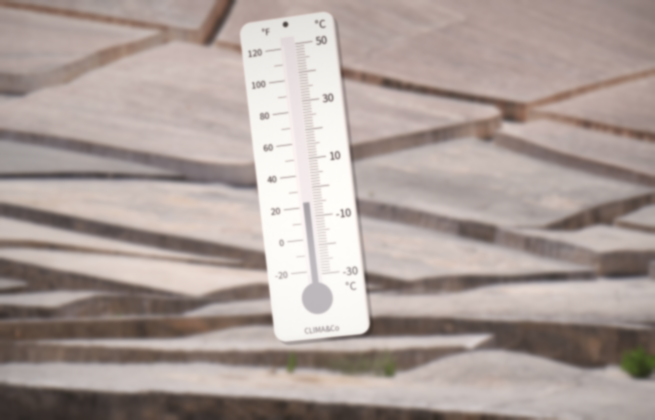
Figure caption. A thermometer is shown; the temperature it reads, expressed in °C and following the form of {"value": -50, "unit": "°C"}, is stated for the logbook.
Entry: {"value": -5, "unit": "°C"}
